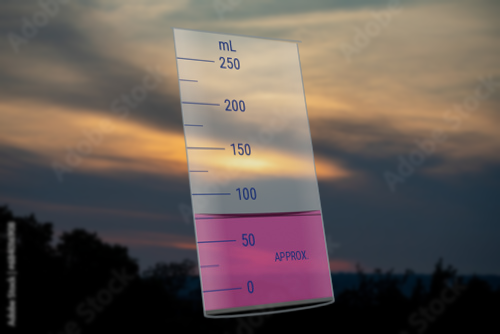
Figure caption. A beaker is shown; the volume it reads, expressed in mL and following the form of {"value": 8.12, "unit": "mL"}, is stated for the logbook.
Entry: {"value": 75, "unit": "mL"}
